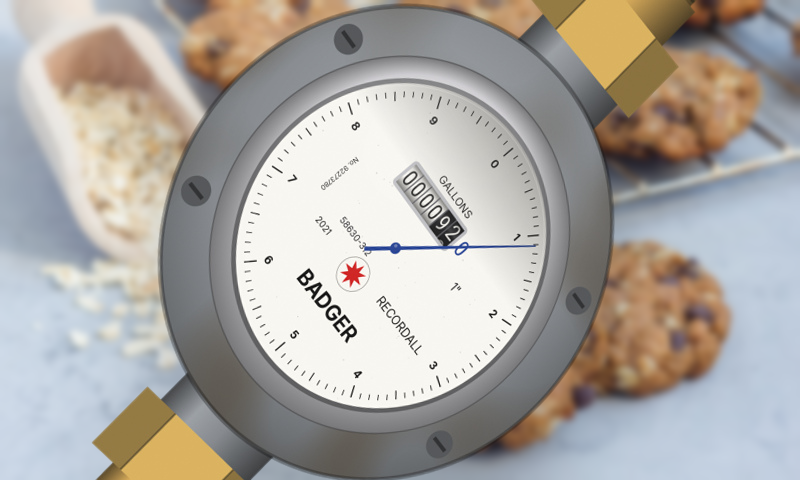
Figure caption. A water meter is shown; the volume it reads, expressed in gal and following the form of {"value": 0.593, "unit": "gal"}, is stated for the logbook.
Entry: {"value": 921.1, "unit": "gal"}
